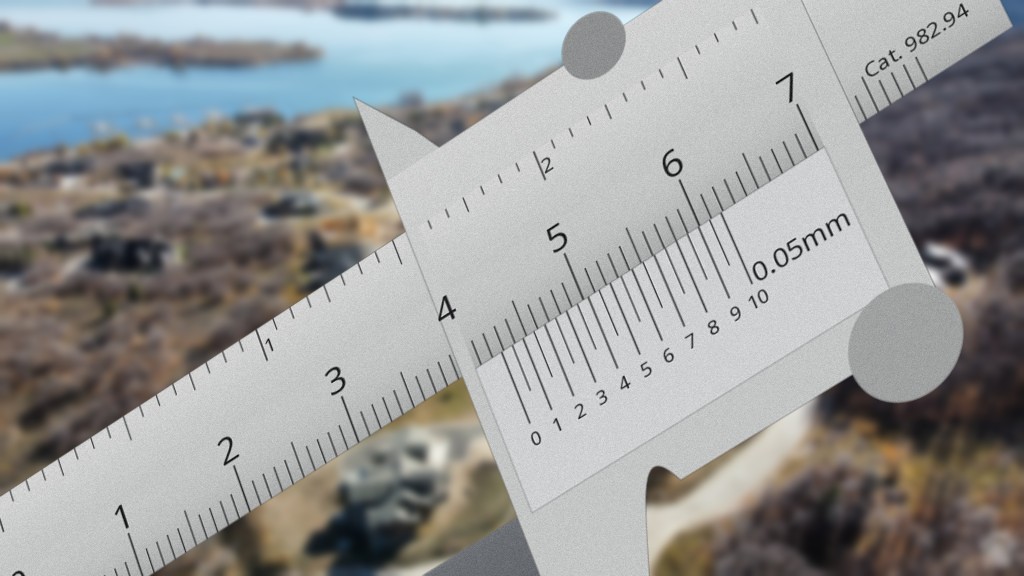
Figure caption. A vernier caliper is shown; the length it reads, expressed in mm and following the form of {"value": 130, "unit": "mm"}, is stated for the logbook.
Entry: {"value": 42.8, "unit": "mm"}
